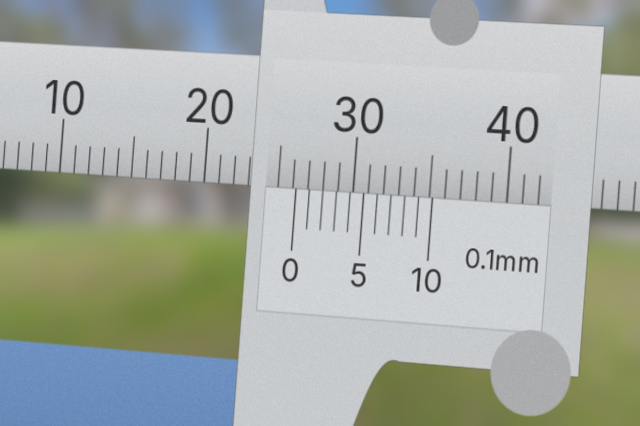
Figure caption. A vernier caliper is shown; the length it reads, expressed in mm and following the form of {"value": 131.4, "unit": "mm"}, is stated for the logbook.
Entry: {"value": 26.2, "unit": "mm"}
